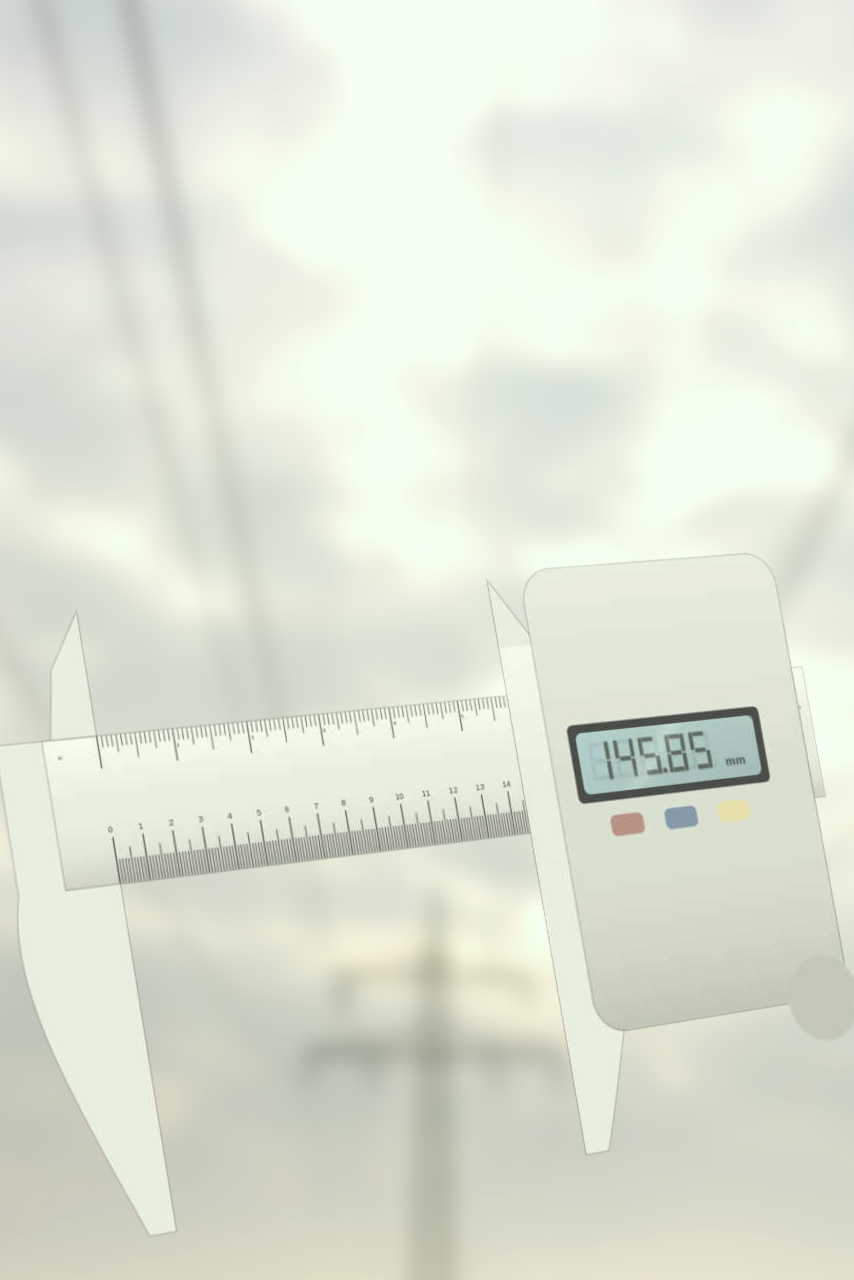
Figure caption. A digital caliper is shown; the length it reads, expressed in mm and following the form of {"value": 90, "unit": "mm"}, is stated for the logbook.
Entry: {"value": 145.85, "unit": "mm"}
